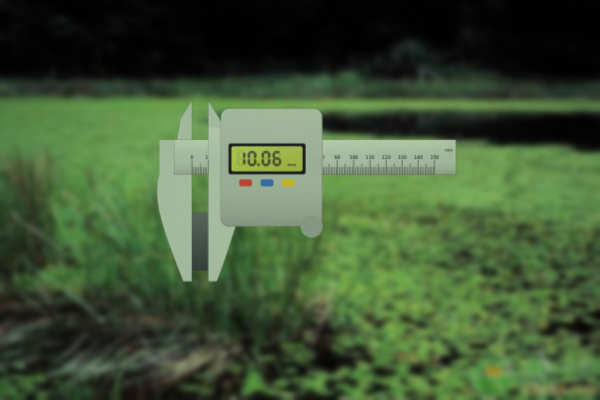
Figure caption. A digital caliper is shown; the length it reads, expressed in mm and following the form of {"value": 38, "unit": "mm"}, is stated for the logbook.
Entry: {"value": 10.06, "unit": "mm"}
